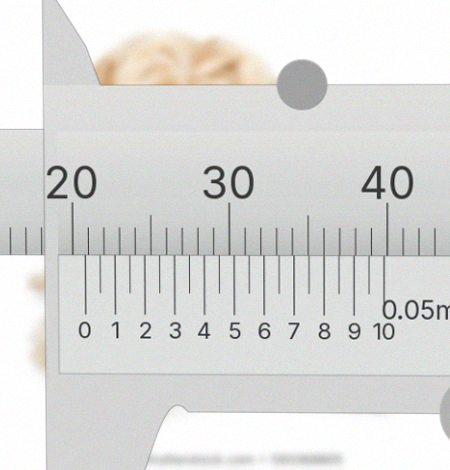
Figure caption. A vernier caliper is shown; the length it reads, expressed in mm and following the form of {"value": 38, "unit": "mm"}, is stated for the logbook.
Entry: {"value": 20.8, "unit": "mm"}
